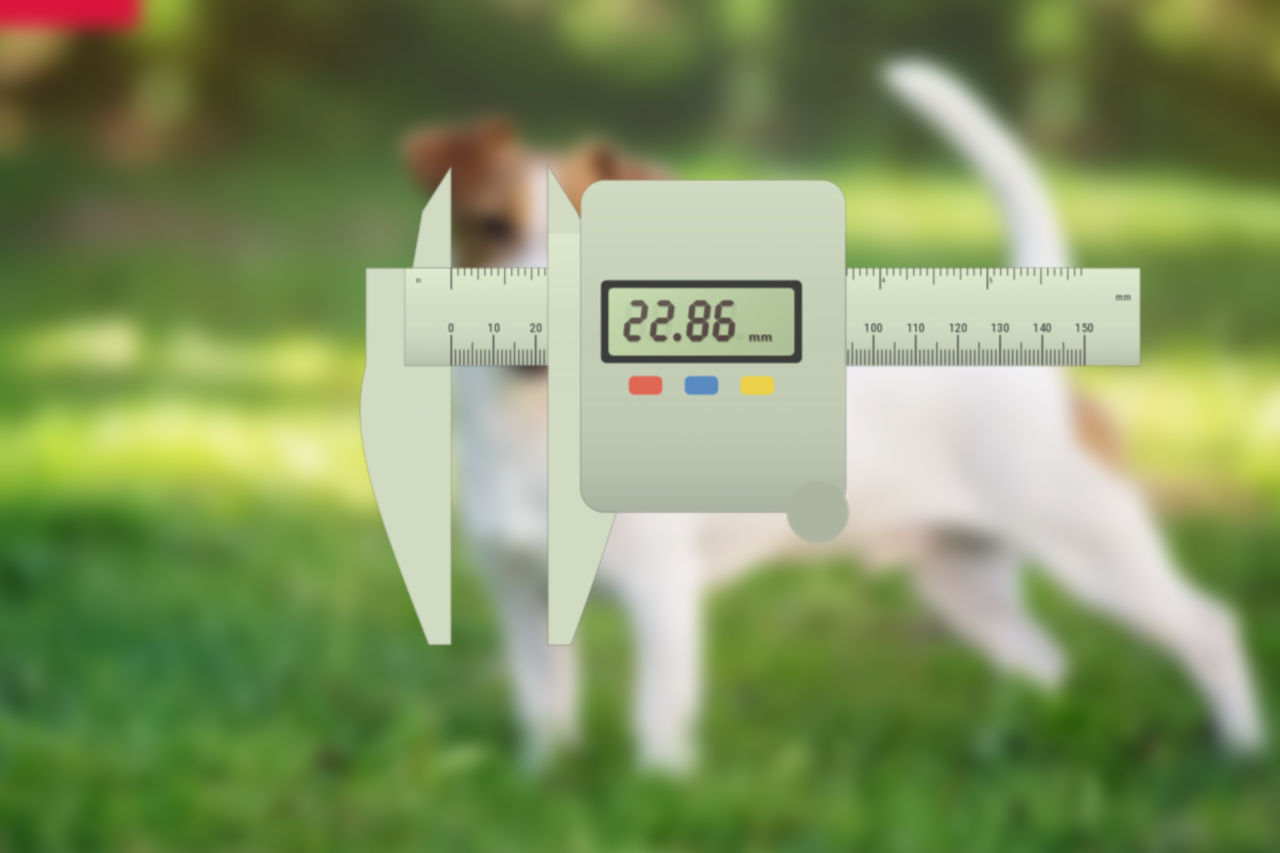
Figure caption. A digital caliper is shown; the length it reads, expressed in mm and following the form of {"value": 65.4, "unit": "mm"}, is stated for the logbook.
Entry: {"value": 22.86, "unit": "mm"}
